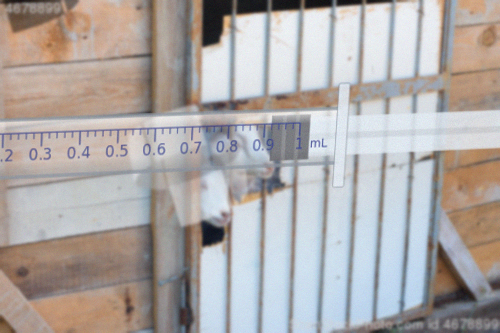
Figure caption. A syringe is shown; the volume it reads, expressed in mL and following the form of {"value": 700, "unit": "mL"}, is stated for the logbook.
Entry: {"value": 0.92, "unit": "mL"}
